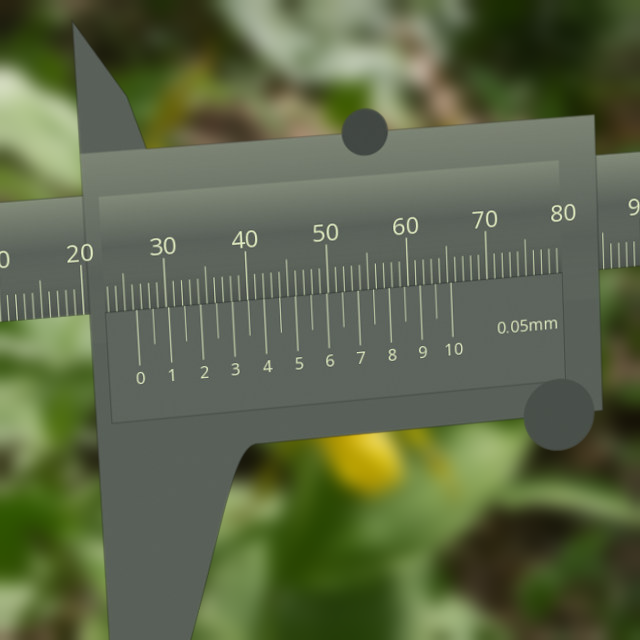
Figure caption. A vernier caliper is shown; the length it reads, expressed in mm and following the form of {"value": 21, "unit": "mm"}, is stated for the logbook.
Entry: {"value": 26.4, "unit": "mm"}
